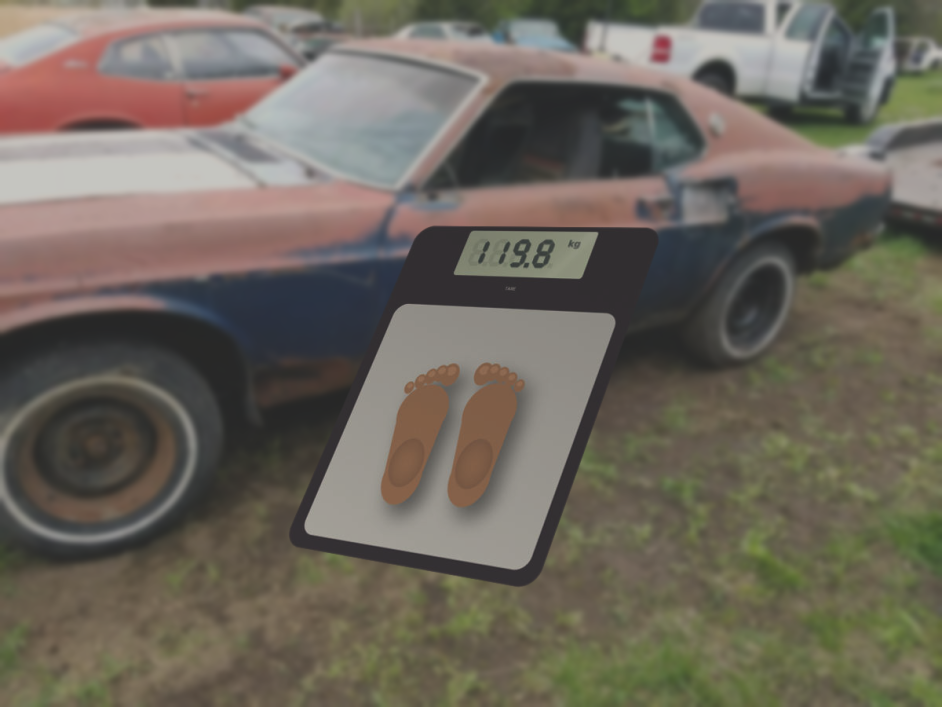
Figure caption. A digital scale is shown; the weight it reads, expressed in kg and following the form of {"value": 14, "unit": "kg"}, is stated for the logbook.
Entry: {"value": 119.8, "unit": "kg"}
